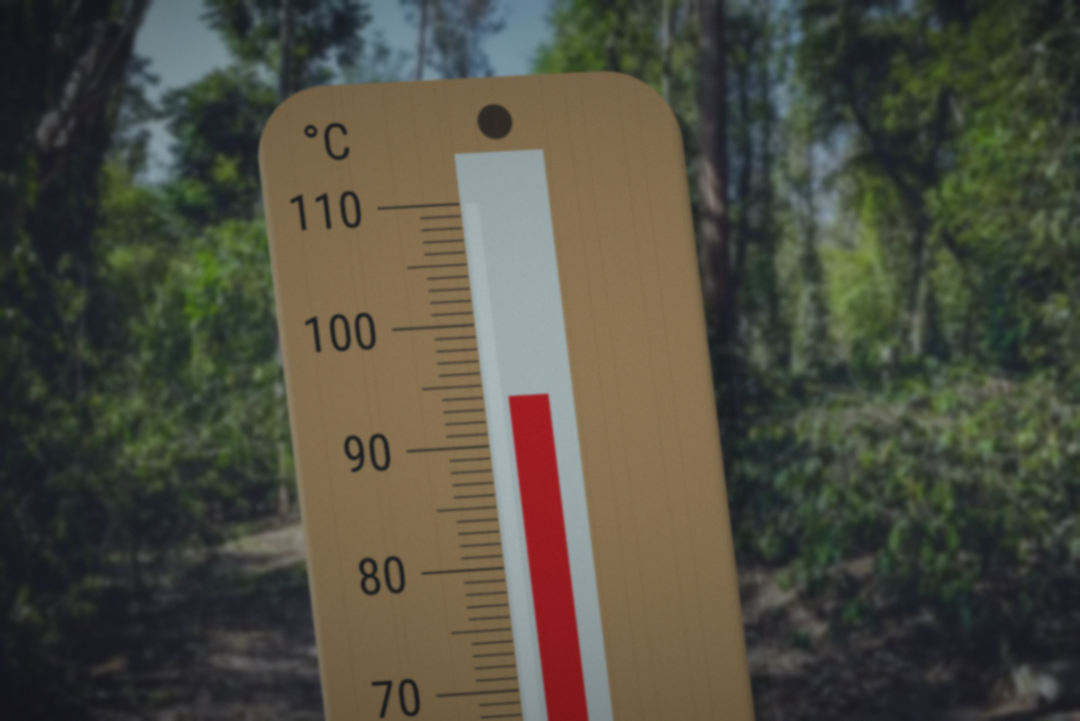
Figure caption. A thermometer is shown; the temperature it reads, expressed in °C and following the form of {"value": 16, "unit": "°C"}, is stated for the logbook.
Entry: {"value": 94, "unit": "°C"}
